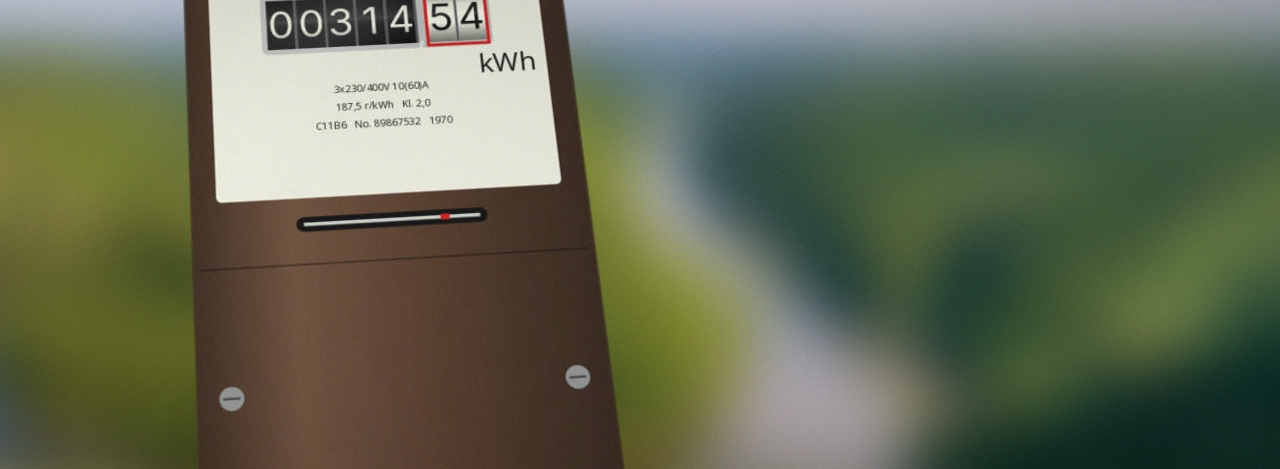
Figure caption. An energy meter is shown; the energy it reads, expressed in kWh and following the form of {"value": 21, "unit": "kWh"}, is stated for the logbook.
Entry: {"value": 314.54, "unit": "kWh"}
